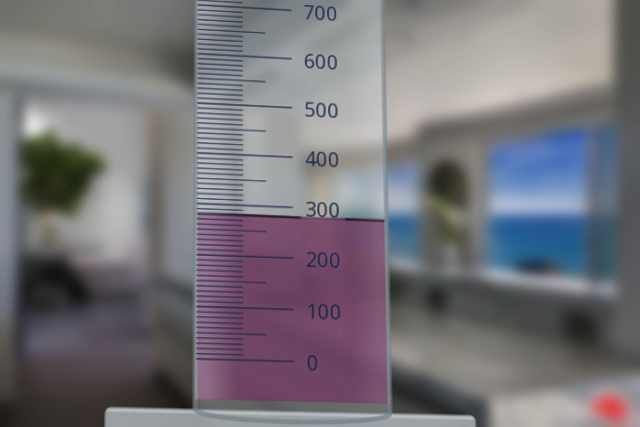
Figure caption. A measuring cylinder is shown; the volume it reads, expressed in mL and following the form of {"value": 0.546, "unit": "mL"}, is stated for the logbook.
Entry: {"value": 280, "unit": "mL"}
